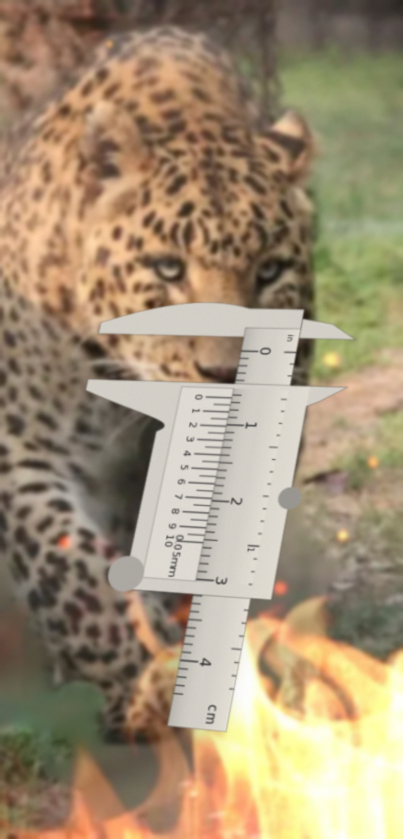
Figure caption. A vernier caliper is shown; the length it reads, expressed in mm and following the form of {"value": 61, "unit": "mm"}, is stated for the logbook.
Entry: {"value": 6.4, "unit": "mm"}
